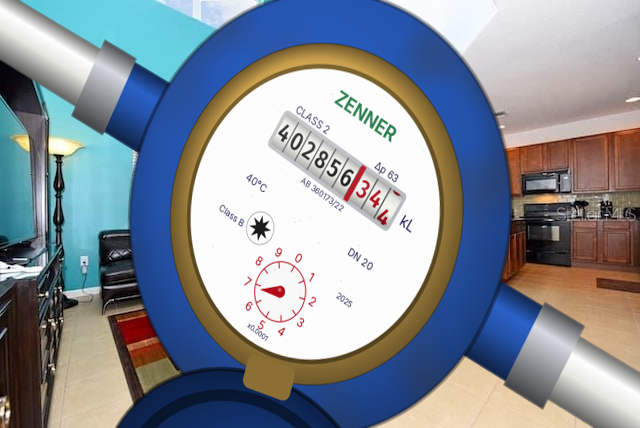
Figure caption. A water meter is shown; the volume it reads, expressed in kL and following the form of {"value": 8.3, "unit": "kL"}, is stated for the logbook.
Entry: {"value": 402856.3436, "unit": "kL"}
